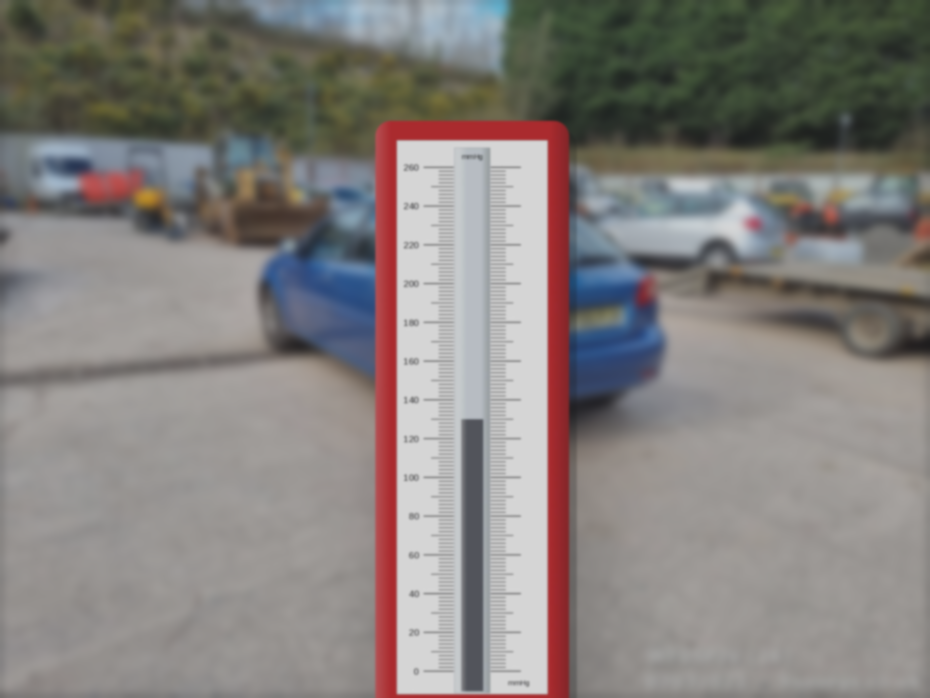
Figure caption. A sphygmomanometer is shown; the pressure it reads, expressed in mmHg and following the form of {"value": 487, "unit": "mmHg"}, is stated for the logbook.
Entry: {"value": 130, "unit": "mmHg"}
